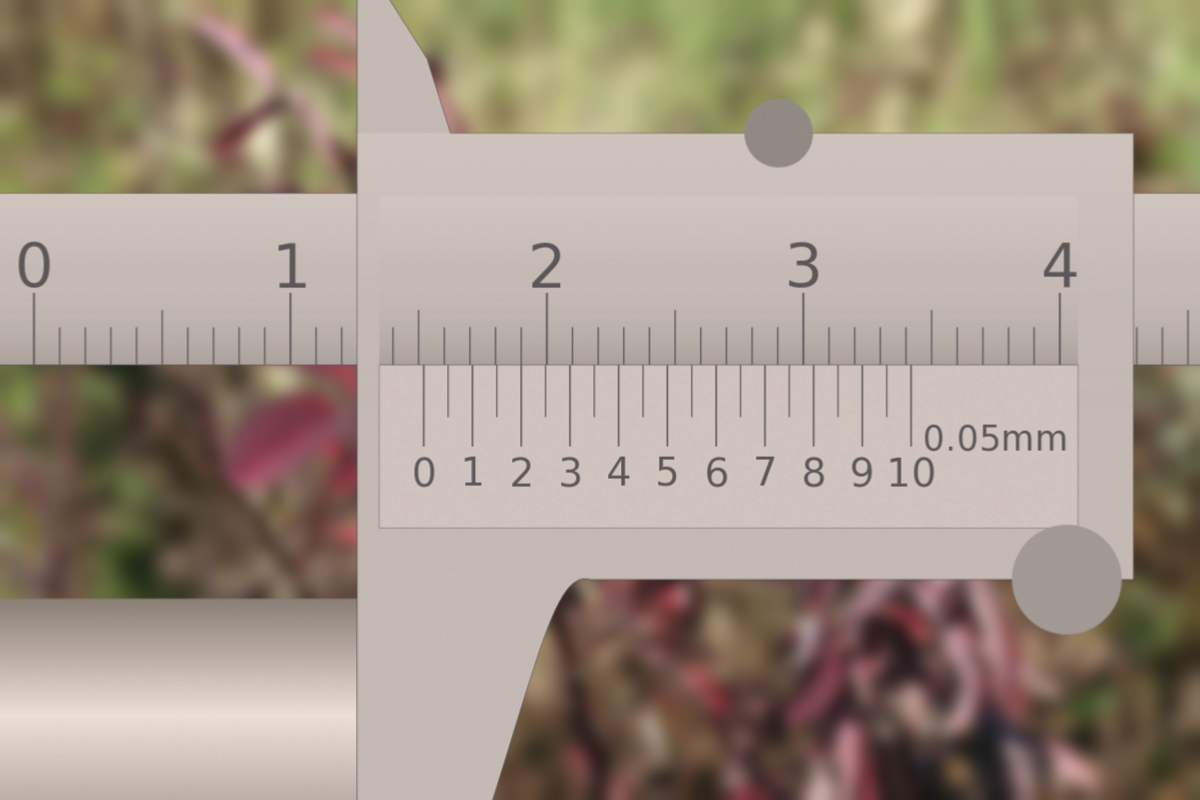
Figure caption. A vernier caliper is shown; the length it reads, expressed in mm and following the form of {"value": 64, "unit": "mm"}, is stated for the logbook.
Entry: {"value": 15.2, "unit": "mm"}
